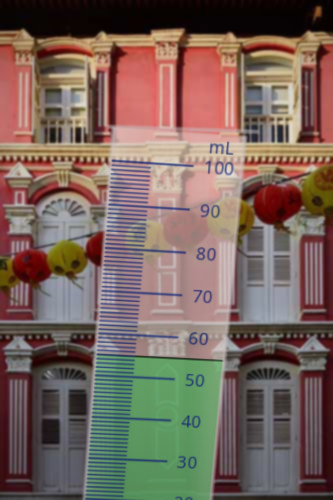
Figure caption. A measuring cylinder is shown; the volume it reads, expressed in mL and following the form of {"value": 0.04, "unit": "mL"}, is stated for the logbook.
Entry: {"value": 55, "unit": "mL"}
